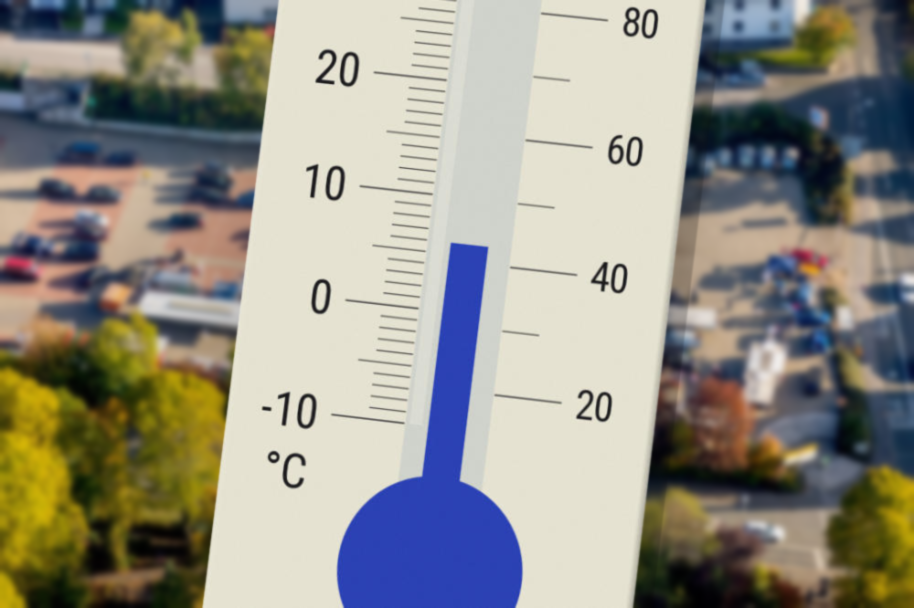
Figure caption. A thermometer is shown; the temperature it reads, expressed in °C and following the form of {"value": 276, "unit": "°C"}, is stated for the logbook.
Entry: {"value": 6, "unit": "°C"}
